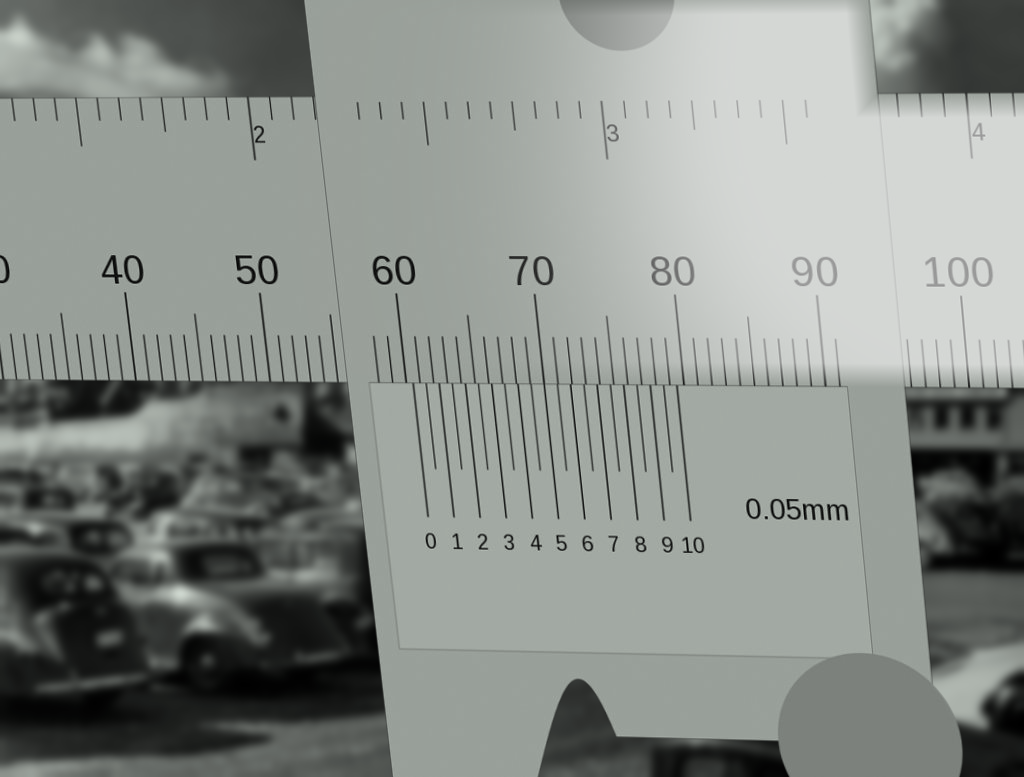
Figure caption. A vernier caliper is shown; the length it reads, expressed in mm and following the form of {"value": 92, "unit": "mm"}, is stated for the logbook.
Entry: {"value": 60.5, "unit": "mm"}
